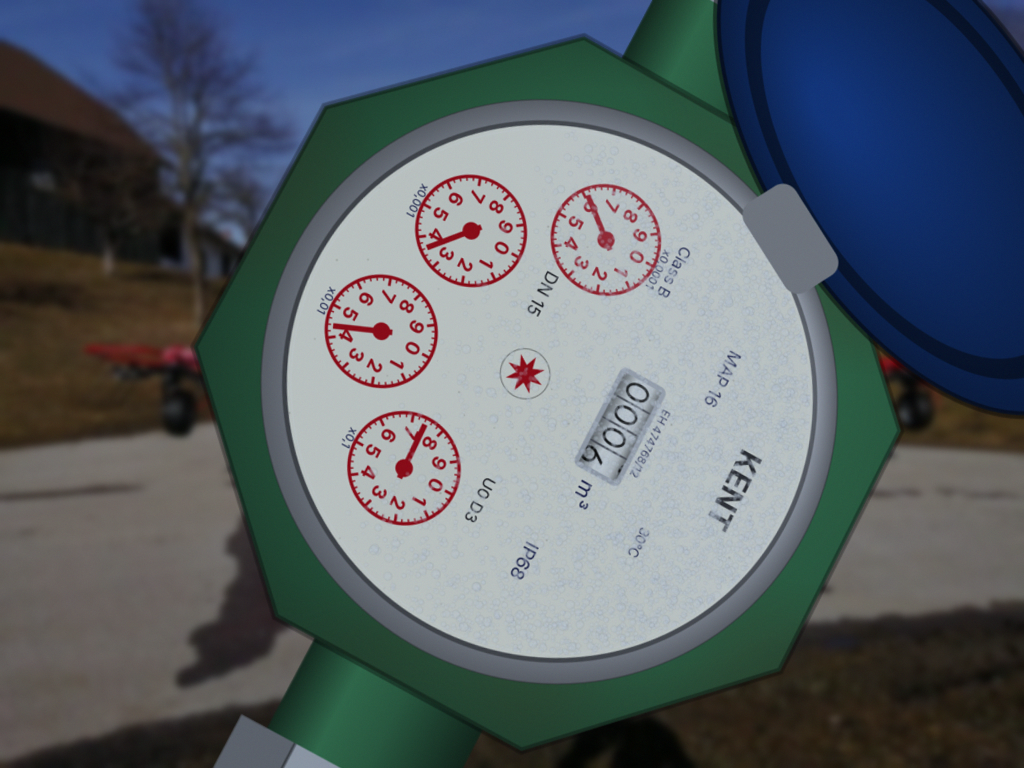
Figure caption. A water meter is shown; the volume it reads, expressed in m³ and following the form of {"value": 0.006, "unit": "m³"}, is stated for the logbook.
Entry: {"value": 5.7436, "unit": "m³"}
